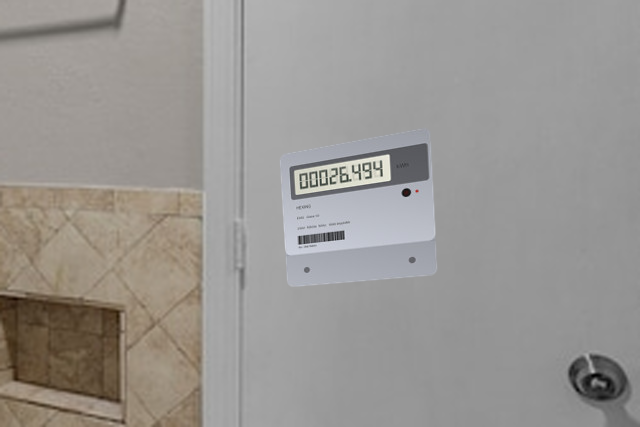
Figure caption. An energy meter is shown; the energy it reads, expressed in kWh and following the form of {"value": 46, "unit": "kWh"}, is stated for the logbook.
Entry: {"value": 26.494, "unit": "kWh"}
